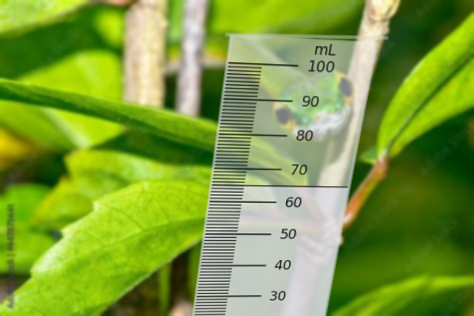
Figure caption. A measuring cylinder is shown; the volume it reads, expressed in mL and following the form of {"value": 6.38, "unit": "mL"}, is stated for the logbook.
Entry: {"value": 65, "unit": "mL"}
